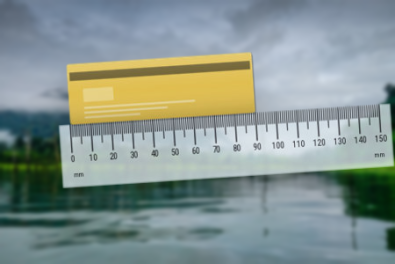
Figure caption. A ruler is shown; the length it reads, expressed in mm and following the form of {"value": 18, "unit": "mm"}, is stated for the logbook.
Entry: {"value": 90, "unit": "mm"}
